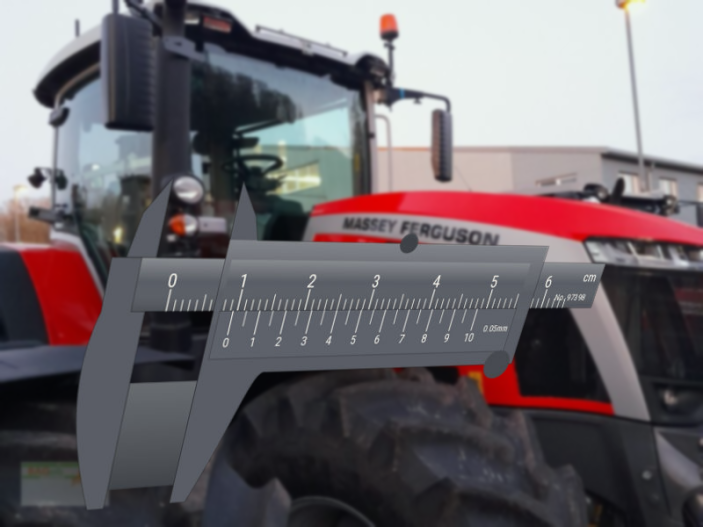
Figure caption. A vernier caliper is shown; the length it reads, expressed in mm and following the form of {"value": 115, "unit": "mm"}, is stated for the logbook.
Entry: {"value": 9.4, "unit": "mm"}
